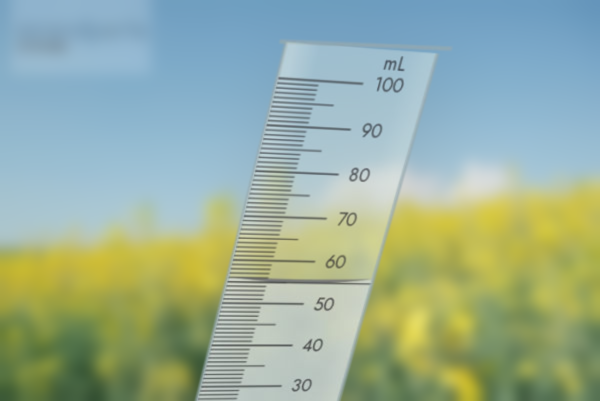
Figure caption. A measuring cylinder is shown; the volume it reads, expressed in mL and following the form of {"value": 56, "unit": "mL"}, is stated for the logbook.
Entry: {"value": 55, "unit": "mL"}
